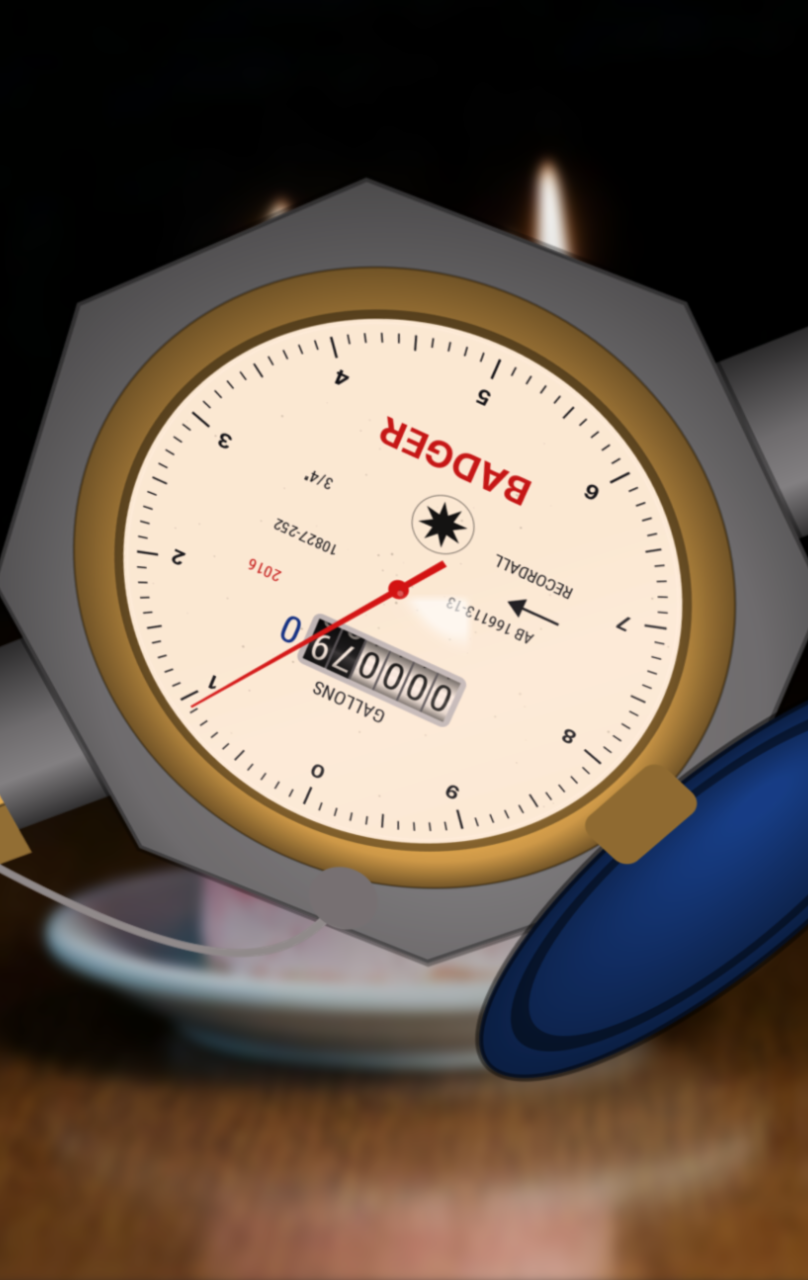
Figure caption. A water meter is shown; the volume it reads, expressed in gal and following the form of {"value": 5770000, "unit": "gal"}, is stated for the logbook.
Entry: {"value": 790.9, "unit": "gal"}
